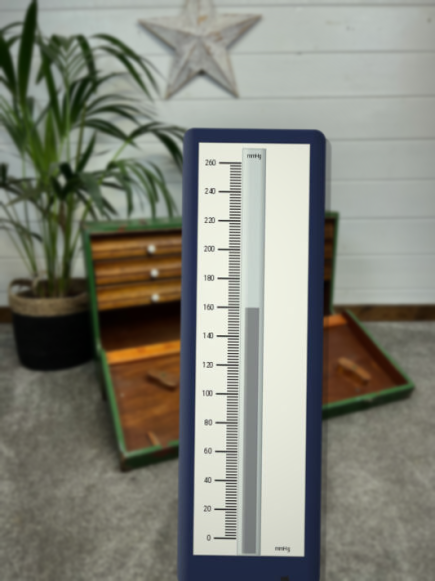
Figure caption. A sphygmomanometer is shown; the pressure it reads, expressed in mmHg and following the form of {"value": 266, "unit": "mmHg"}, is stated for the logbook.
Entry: {"value": 160, "unit": "mmHg"}
